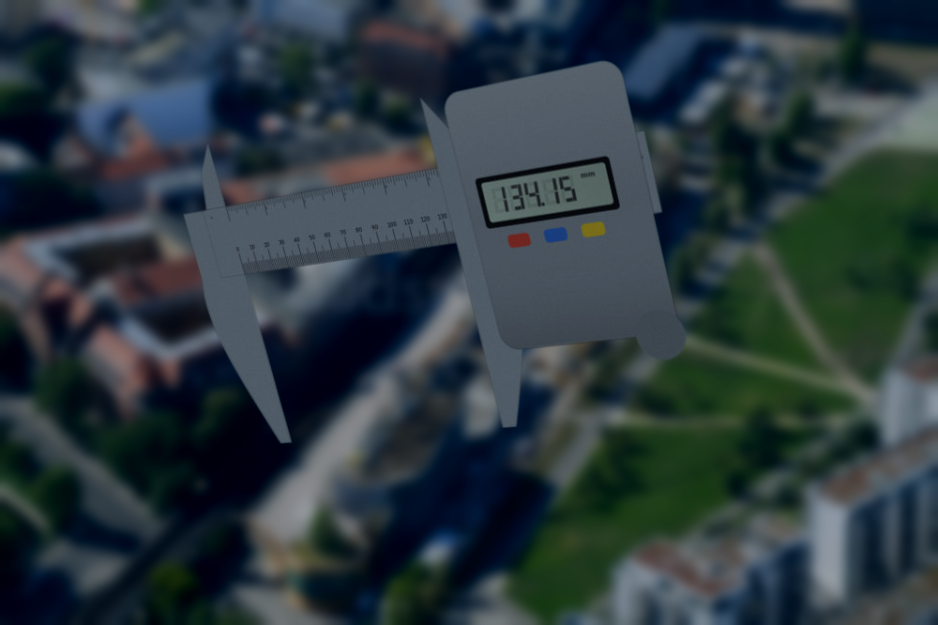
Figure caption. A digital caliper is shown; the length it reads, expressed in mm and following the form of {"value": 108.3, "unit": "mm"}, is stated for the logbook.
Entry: {"value": 134.15, "unit": "mm"}
